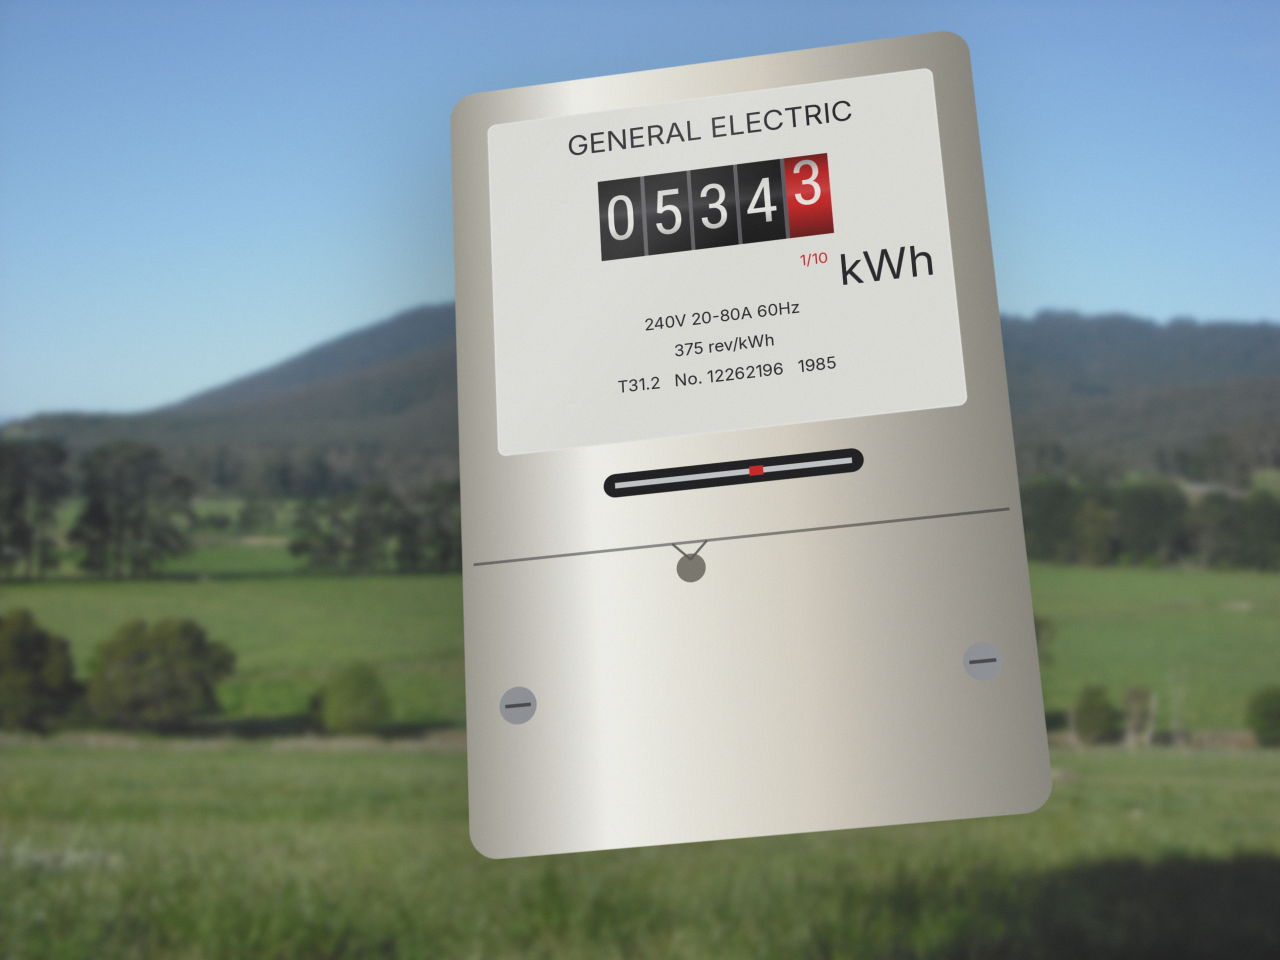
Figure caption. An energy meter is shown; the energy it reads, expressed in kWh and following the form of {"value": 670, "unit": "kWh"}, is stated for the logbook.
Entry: {"value": 534.3, "unit": "kWh"}
